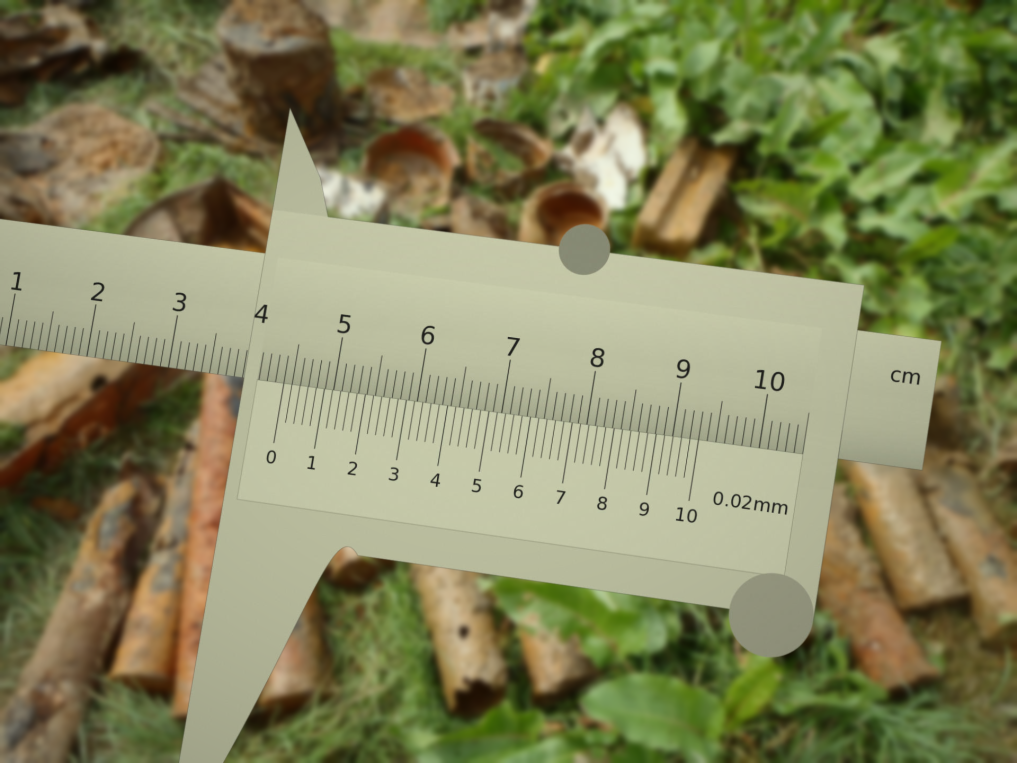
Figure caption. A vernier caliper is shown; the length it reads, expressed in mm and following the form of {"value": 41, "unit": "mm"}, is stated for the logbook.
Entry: {"value": 44.0, "unit": "mm"}
